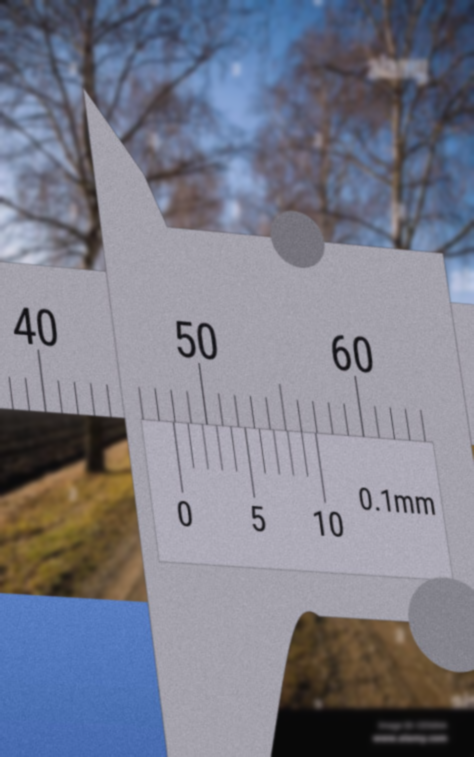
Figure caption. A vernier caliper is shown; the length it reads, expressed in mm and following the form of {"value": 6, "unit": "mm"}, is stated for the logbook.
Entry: {"value": 47.9, "unit": "mm"}
